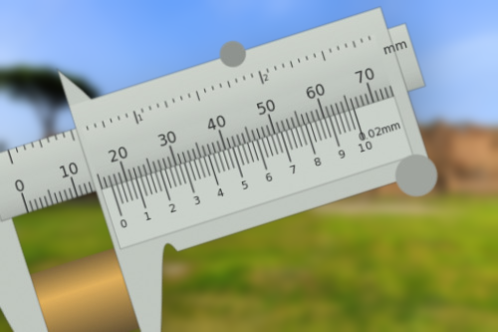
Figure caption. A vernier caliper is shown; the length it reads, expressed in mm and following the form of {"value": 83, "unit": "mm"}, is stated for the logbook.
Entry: {"value": 17.0, "unit": "mm"}
